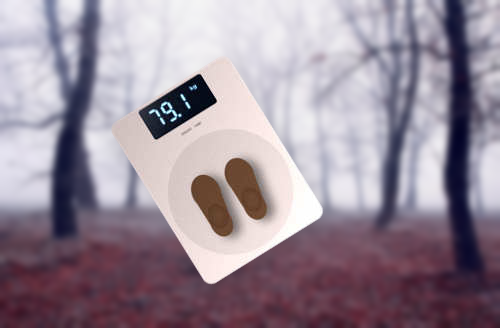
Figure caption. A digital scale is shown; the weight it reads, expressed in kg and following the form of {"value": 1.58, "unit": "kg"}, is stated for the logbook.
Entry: {"value": 79.1, "unit": "kg"}
